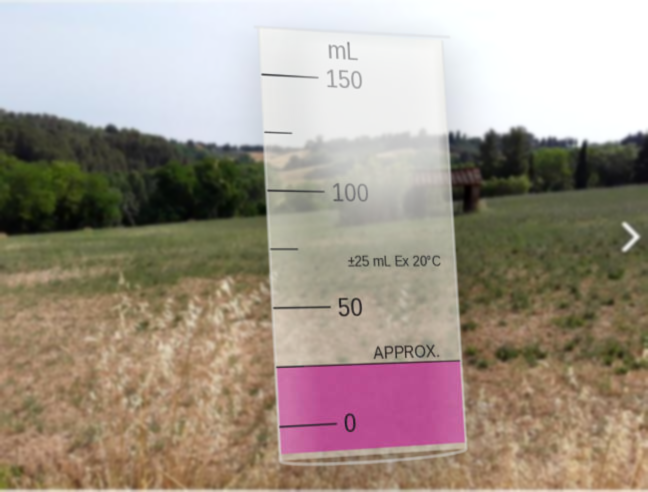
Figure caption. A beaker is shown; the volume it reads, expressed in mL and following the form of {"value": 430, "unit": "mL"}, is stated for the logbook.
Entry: {"value": 25, "unit": "mL"}
